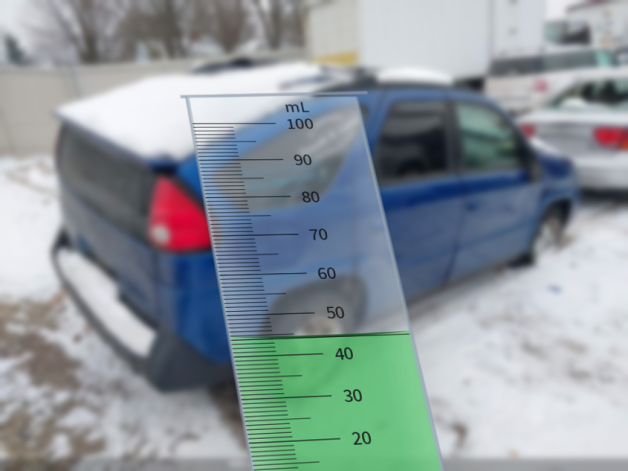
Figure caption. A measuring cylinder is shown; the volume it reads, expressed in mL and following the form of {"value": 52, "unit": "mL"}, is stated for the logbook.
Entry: {"value": 44, "unit": "mL"}
